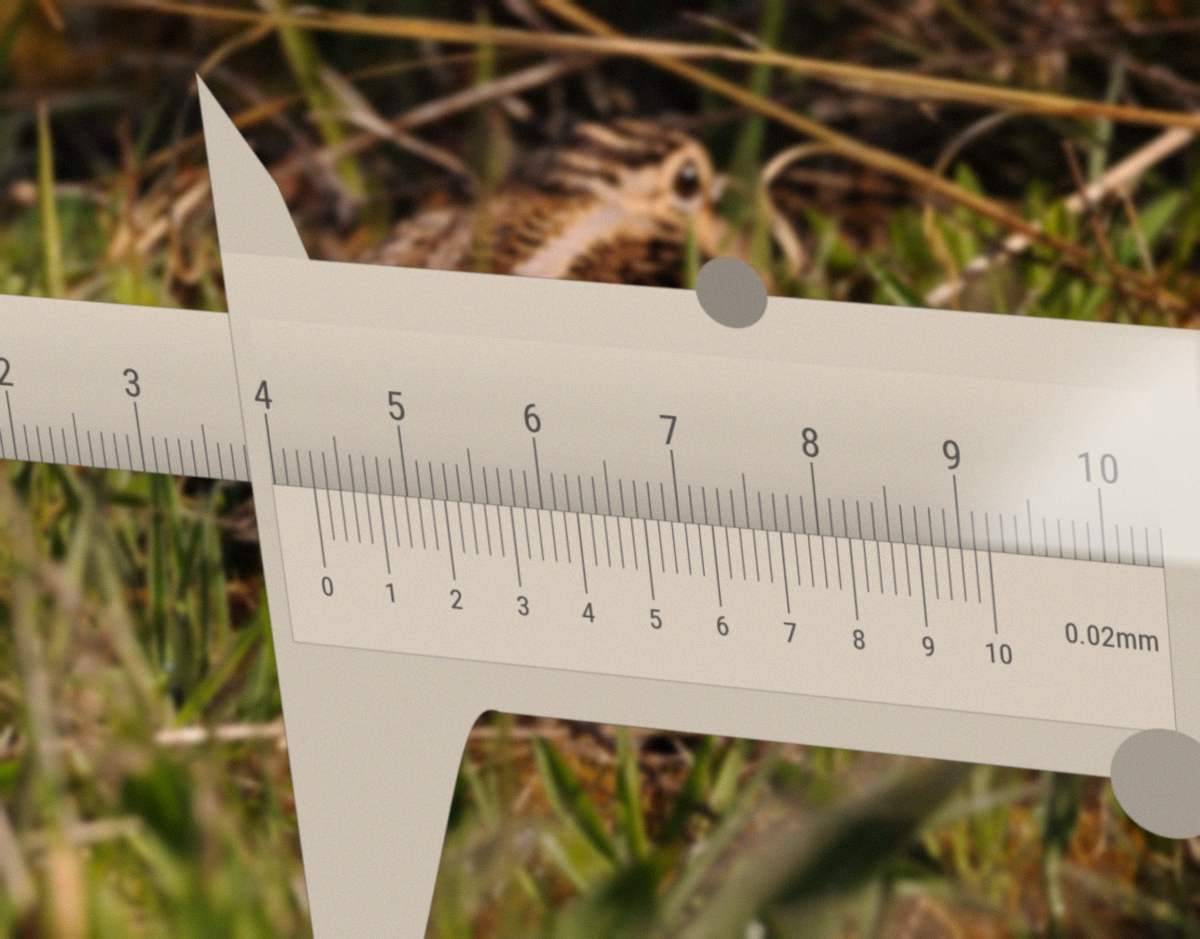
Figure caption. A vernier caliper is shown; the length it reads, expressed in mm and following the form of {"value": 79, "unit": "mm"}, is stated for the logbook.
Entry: {"value": 43.0, "unit": "mm"}
